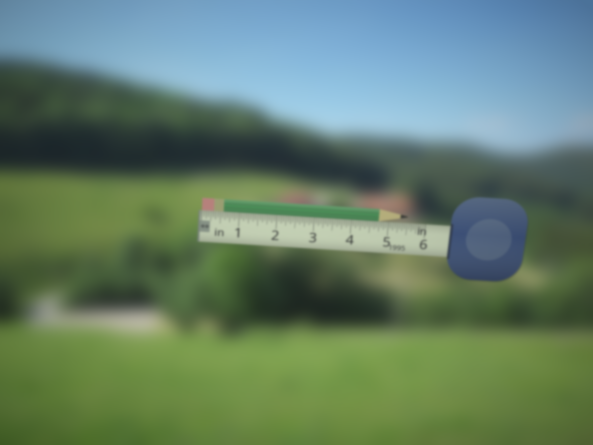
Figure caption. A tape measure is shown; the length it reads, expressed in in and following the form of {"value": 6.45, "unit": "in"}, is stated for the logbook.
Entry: {"value": 5.5, "unit": "in"}
